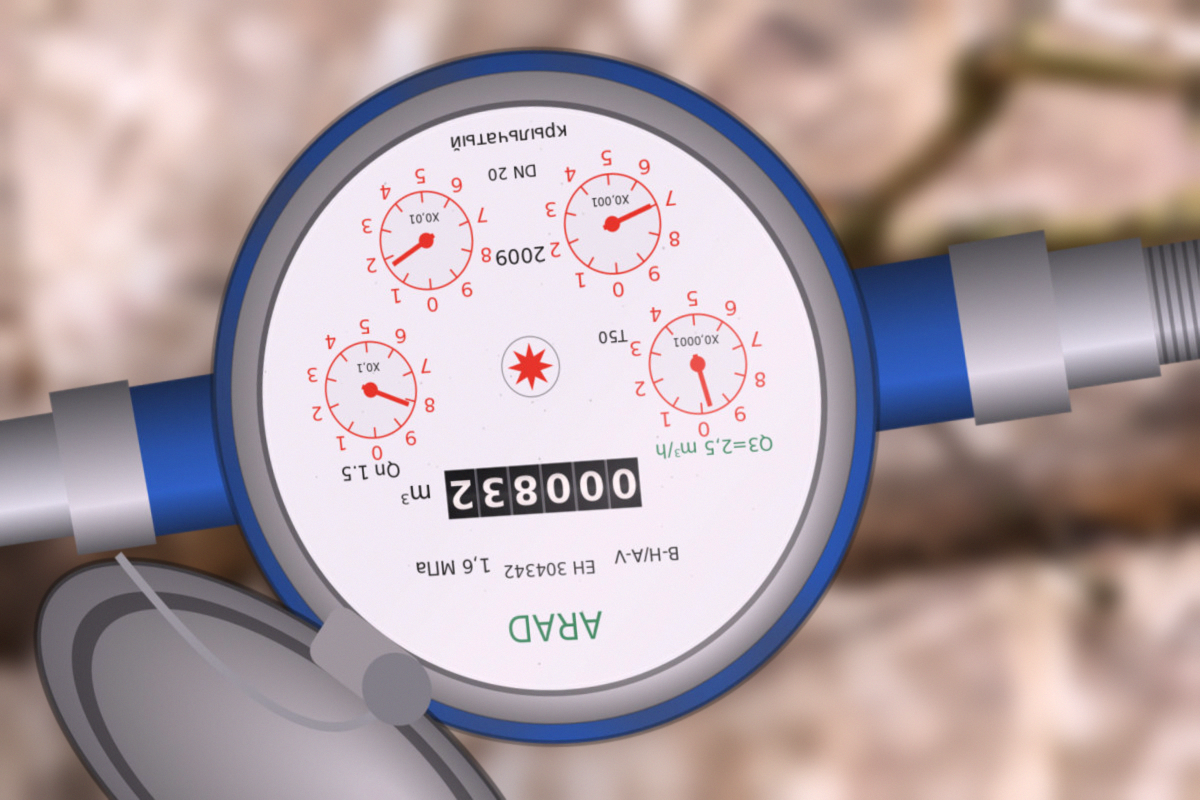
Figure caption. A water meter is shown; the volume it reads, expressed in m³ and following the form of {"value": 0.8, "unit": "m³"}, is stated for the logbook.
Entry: {"value": 832.8169, "unit": "m³"}
